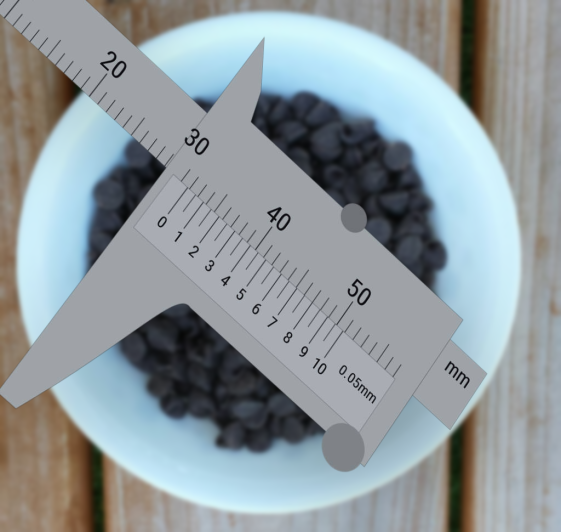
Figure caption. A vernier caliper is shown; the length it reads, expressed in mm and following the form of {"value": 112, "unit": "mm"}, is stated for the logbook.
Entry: {"value": 31.8, "unit": "mm"}
